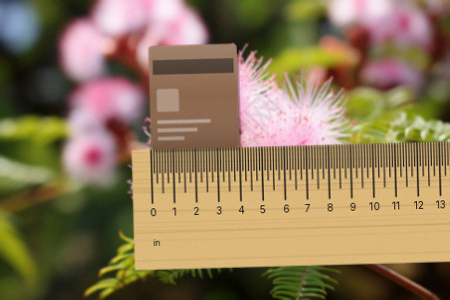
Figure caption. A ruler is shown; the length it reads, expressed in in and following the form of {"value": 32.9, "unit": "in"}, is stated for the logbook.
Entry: {"value": 4, "unit": "in"}
